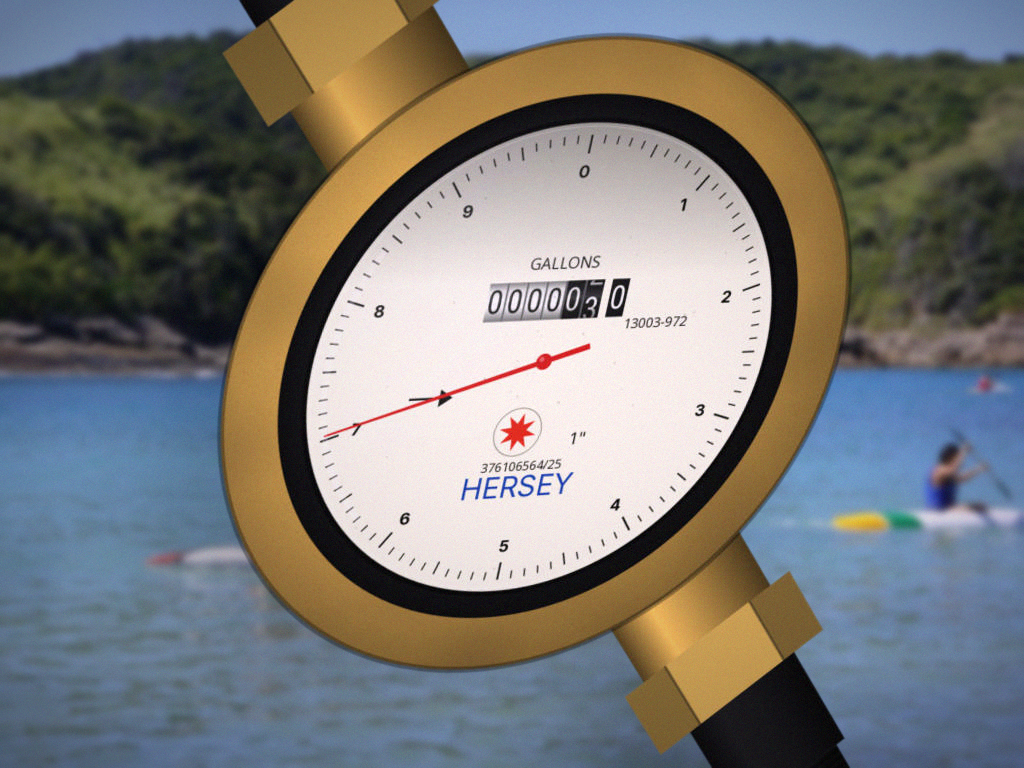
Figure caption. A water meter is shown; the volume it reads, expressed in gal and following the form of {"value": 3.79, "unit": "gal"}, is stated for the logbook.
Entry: {"value": 27.0, "unit": "gal"}
